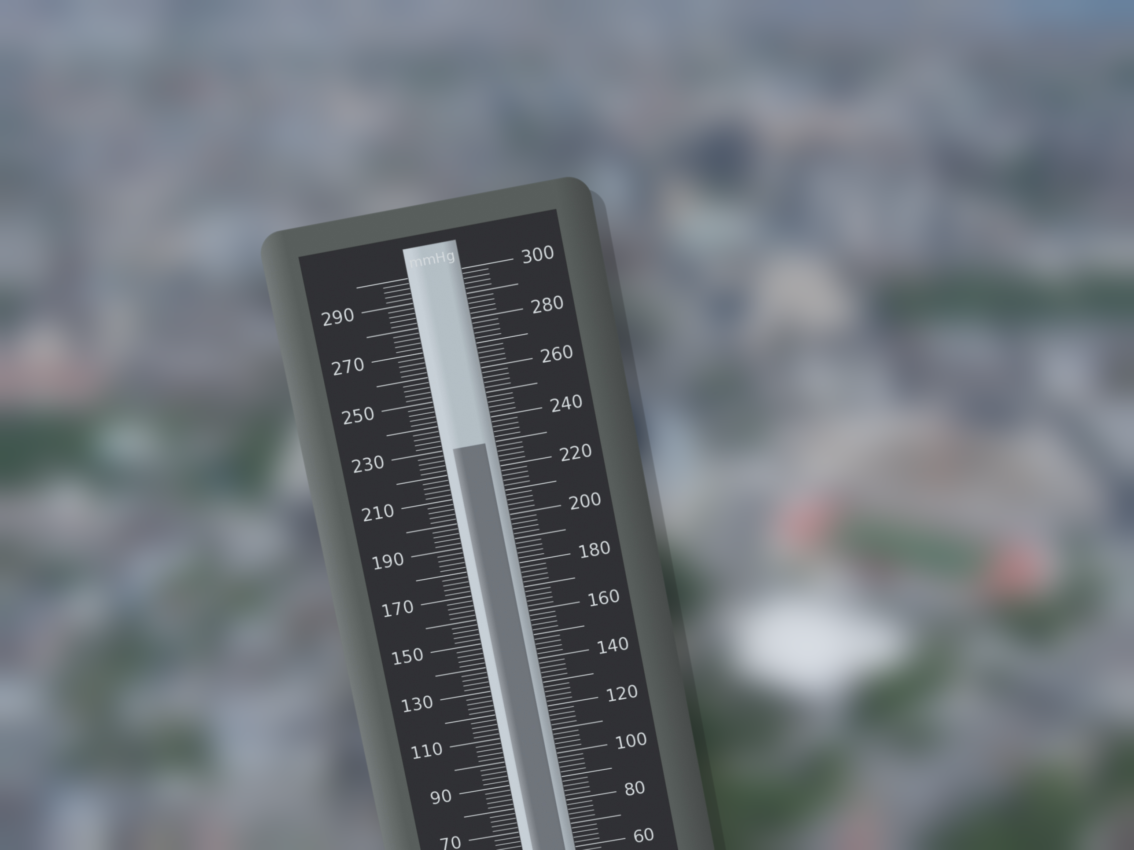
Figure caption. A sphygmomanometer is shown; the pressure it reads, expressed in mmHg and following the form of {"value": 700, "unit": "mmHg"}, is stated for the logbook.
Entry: {"value": 230, "unit": "mmHg"}
